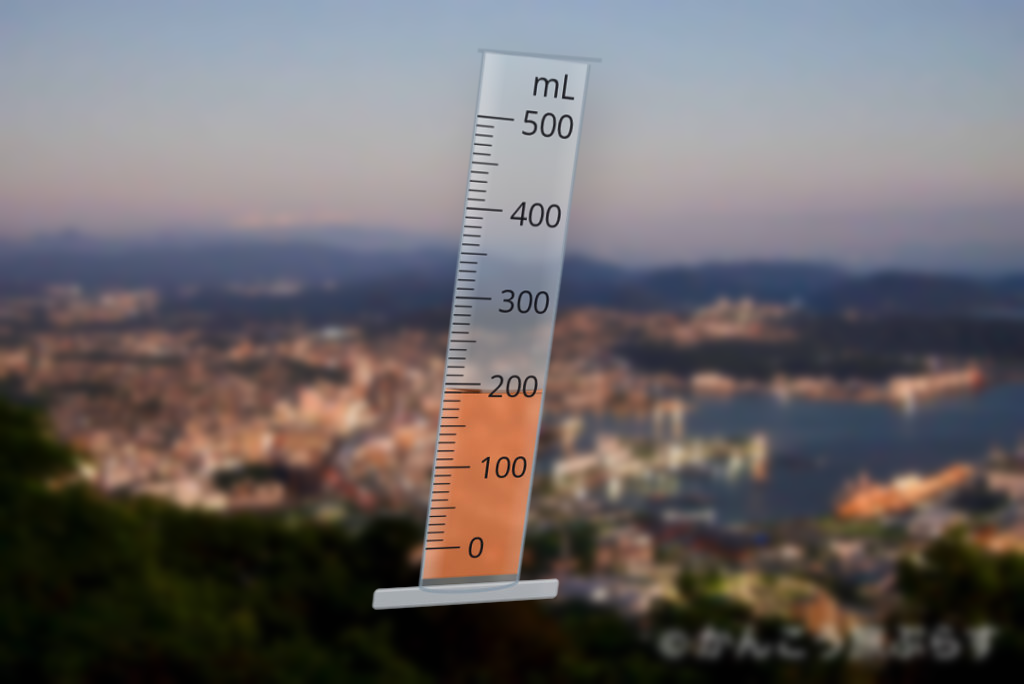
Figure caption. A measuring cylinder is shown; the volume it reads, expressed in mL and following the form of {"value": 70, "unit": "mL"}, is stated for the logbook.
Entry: {"value": 190, "unit": "mL"}
